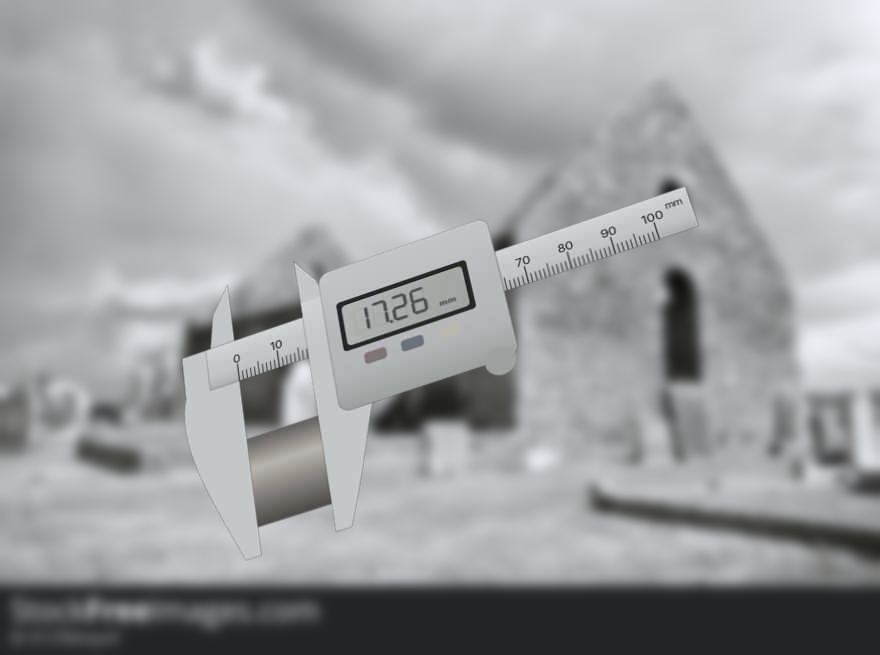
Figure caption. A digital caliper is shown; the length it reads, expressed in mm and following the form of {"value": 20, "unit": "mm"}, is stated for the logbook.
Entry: {"value": 17.26, "unit": "mm"}
